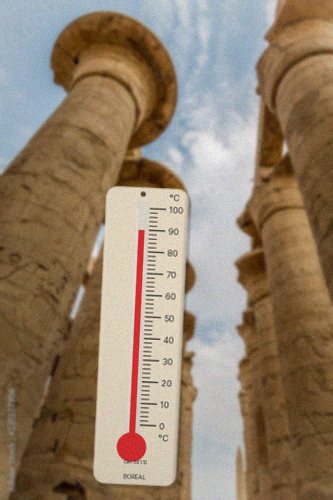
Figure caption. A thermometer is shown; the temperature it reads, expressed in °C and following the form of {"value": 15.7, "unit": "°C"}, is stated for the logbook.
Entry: {"value": 90, "unit": "°C"}
